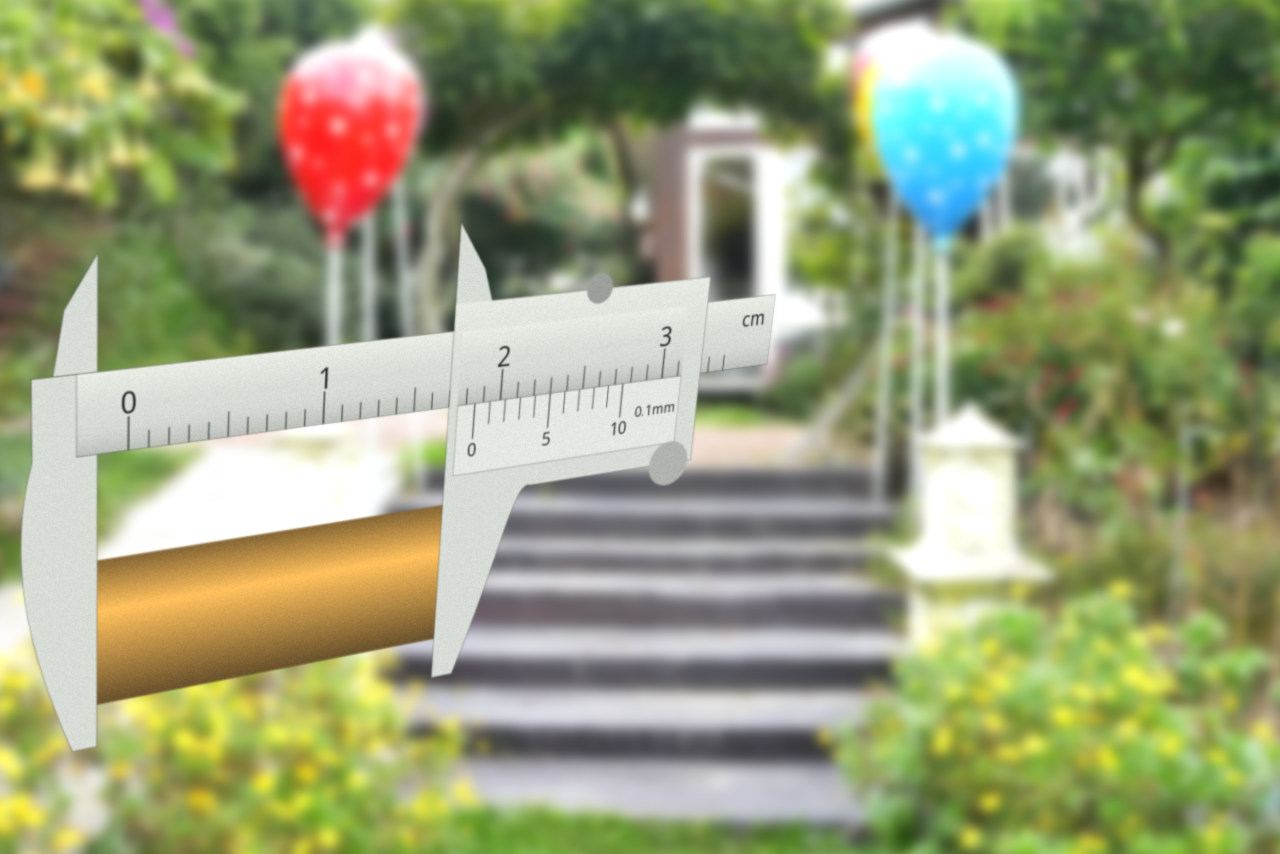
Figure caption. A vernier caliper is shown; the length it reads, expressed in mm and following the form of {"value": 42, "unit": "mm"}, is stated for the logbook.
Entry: {"value": 18.5, "unit": "mm"}
